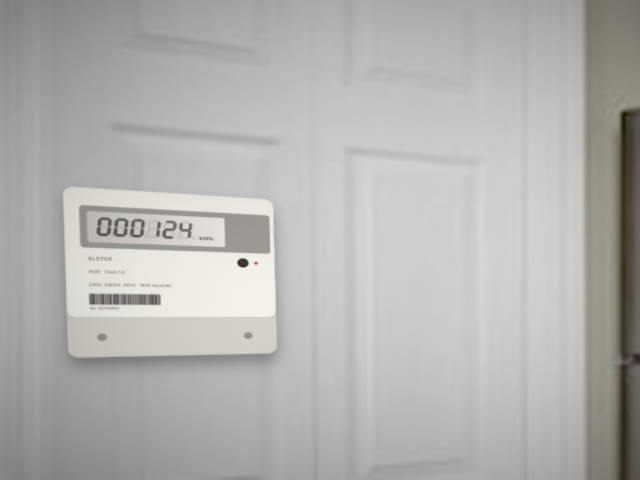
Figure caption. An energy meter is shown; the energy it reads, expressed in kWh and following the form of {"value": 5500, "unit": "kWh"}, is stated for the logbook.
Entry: {"value": 124, "unit": "kWh"}
